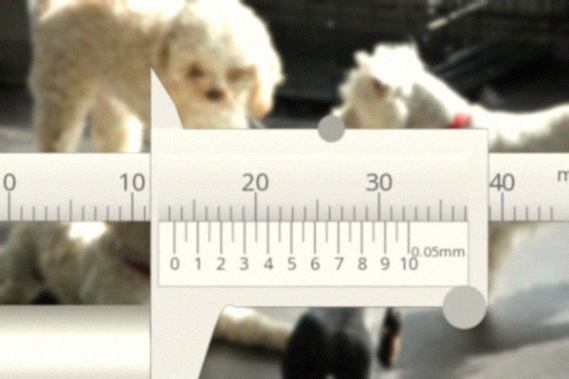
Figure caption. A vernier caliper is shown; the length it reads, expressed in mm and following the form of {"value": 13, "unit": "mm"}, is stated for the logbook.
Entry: {"value": 13.4, "unit": "mm"}
